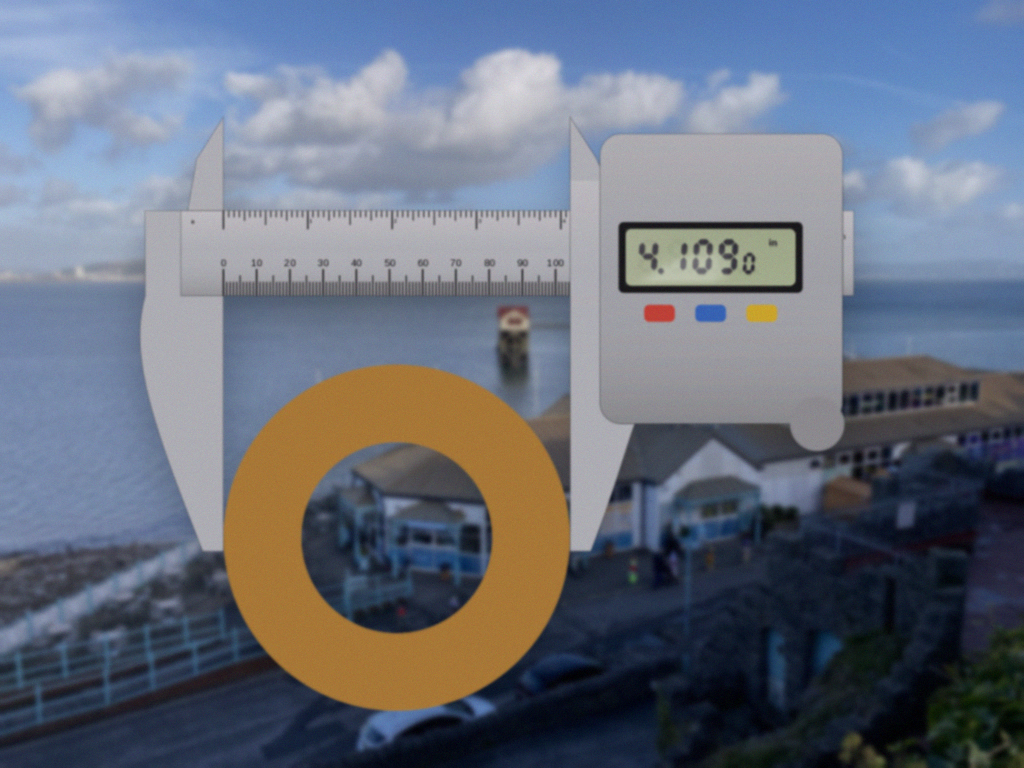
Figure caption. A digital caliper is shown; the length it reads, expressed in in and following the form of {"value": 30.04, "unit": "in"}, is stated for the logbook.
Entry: {"value": 4.1090, "unit": "in"}
